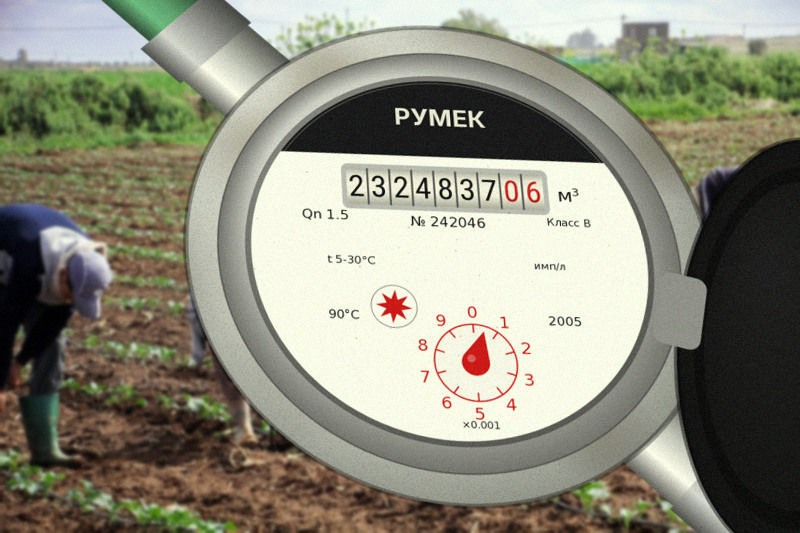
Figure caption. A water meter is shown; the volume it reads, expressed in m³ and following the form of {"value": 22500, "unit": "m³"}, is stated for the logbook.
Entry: {"value": 2324837.060, "unit": "m³"}
